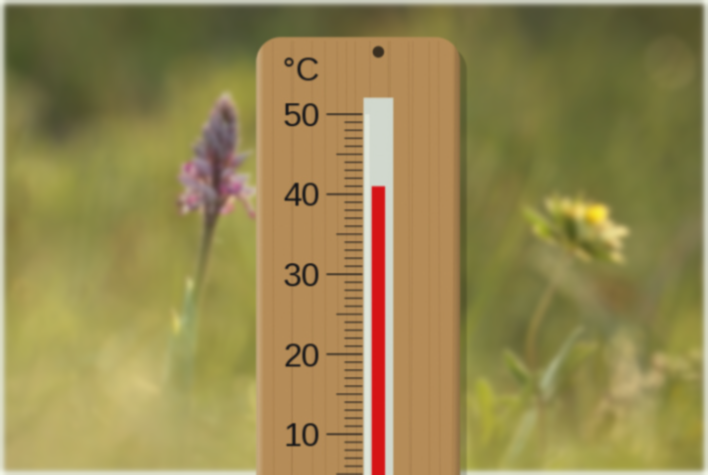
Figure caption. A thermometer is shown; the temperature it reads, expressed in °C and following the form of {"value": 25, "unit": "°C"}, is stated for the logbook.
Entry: {"value": 41, "unit": "°C"}
